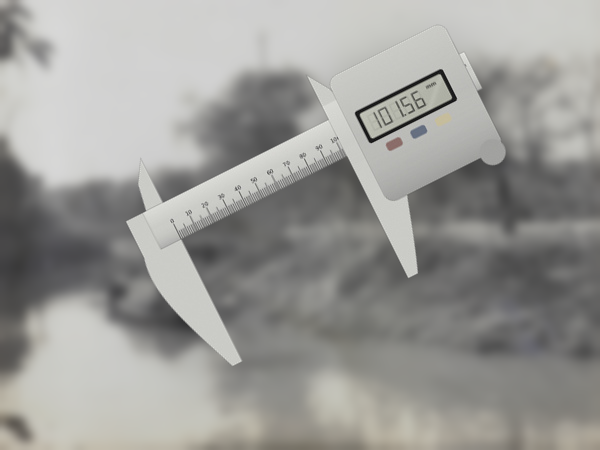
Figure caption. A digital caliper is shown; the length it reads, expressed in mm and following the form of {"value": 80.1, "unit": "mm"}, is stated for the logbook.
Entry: {"value": 101.56, "unit": "mm"}
